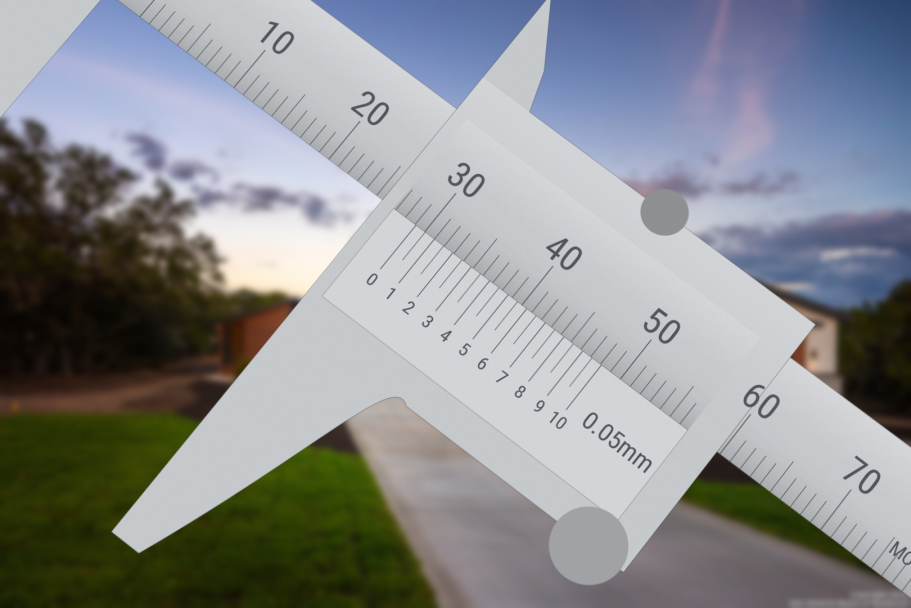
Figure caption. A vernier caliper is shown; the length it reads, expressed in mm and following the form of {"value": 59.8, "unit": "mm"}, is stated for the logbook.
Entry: {"value": 29.1, "unit": "mm"}
